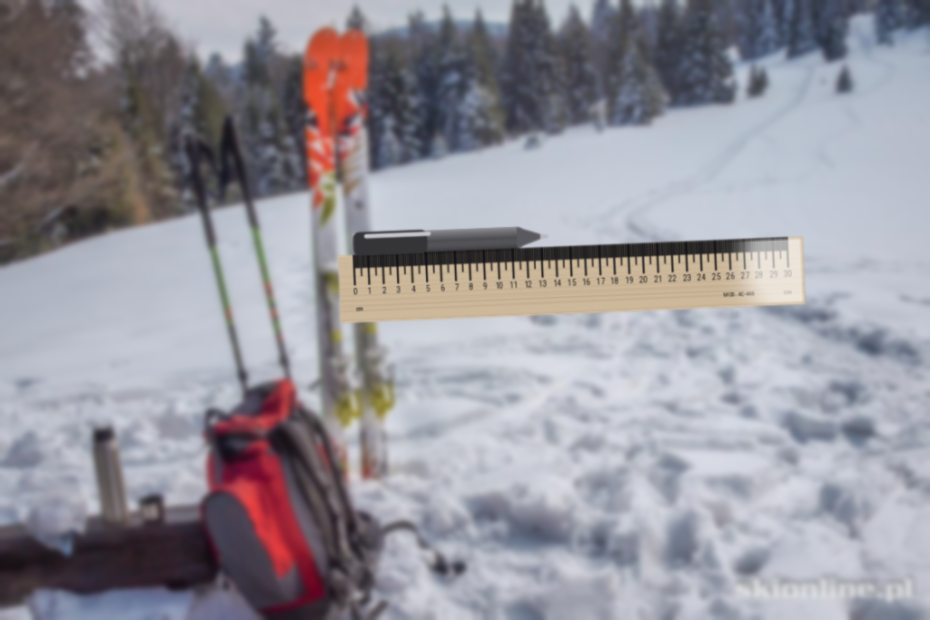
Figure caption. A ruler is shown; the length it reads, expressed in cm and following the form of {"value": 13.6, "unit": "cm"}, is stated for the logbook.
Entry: {"value": 13.5, "unit": "cm"}
